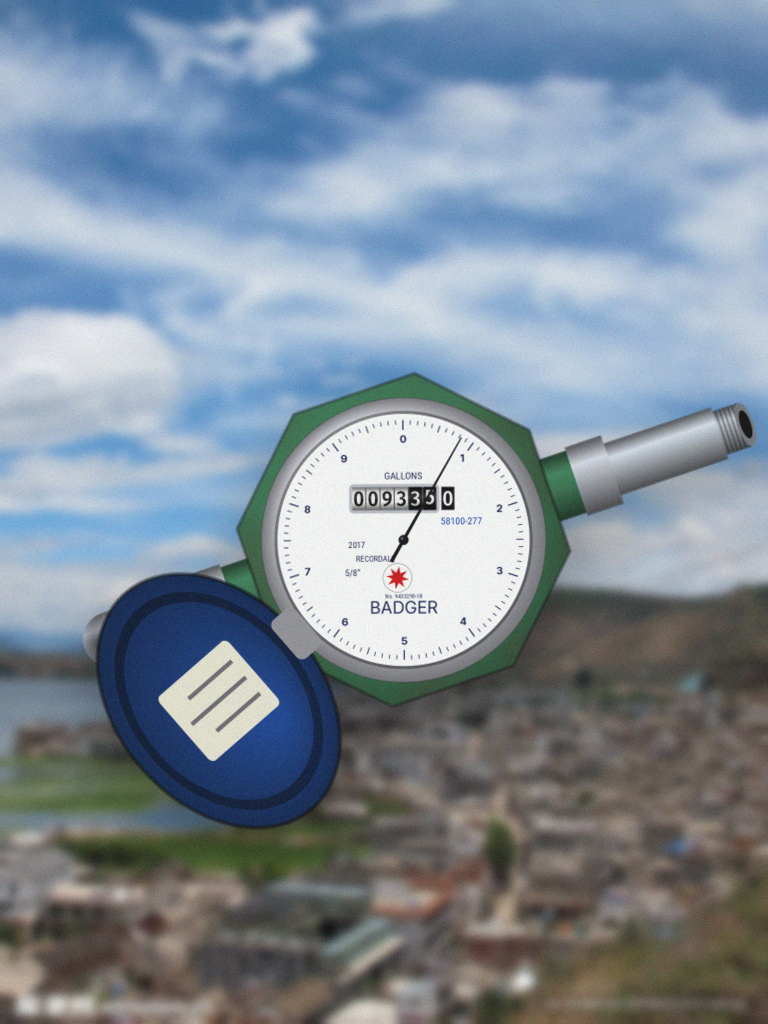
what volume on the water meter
93350.8 gal
